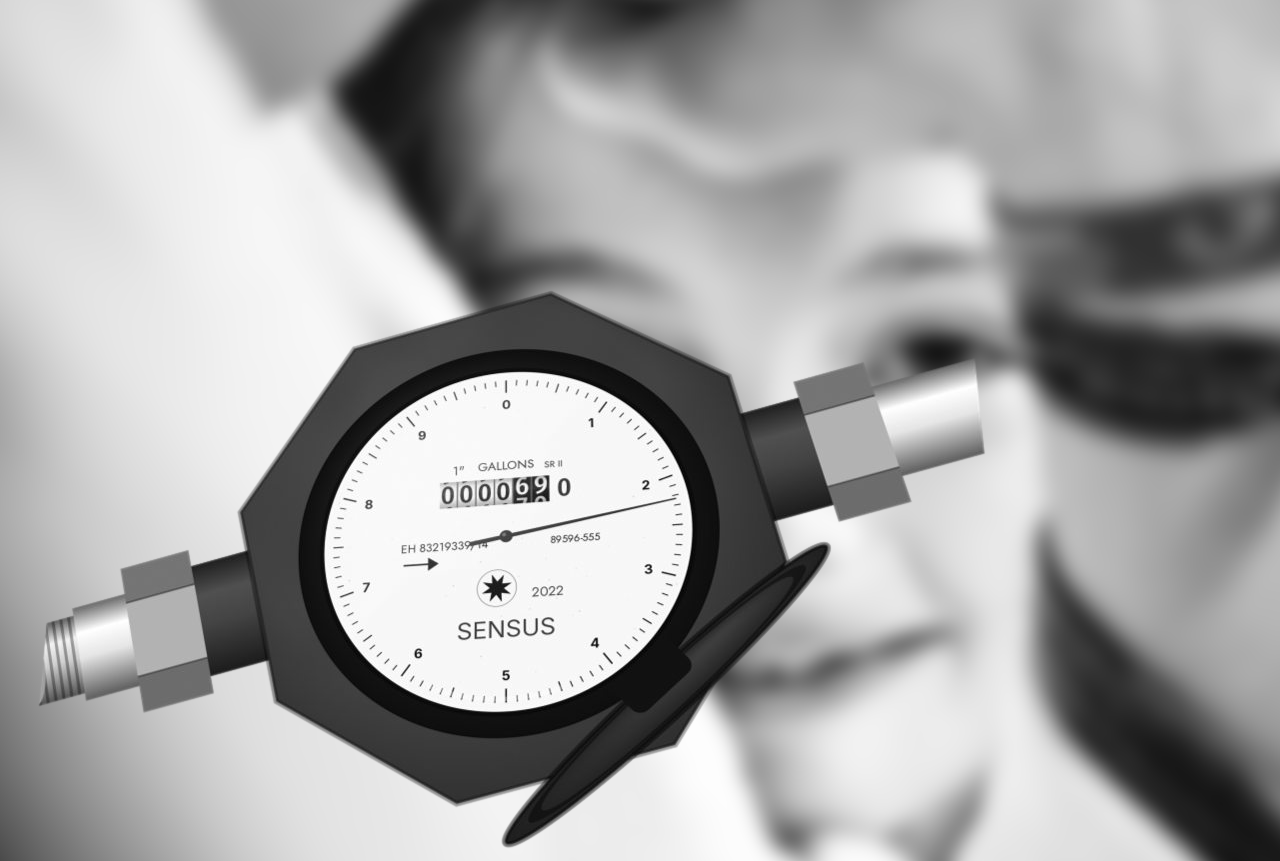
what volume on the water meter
692.2 gal
